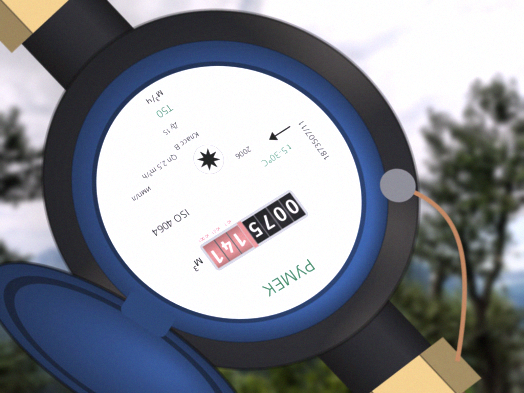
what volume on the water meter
75.141 m³
